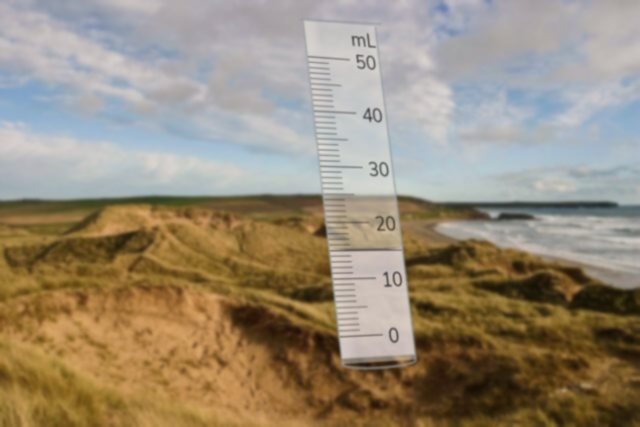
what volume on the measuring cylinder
15 mL
